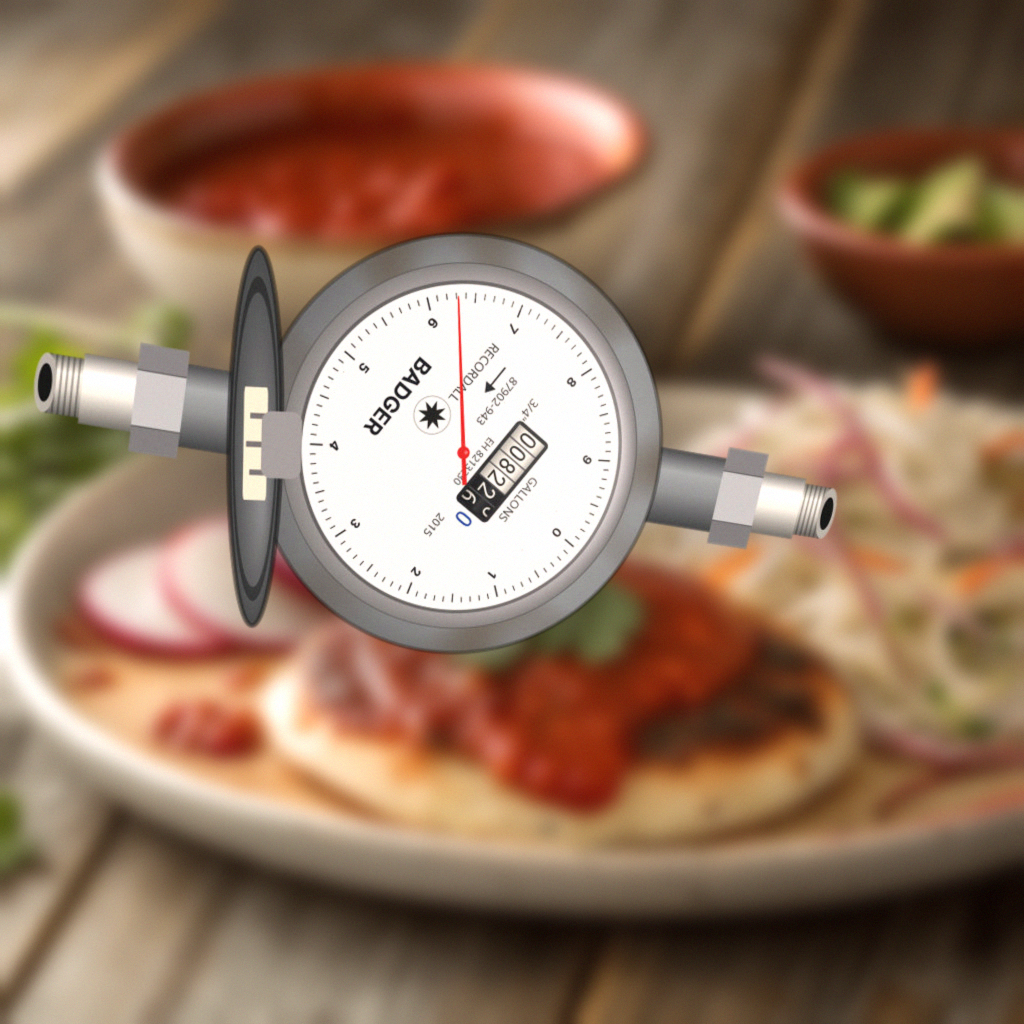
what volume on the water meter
82256.3 gal
